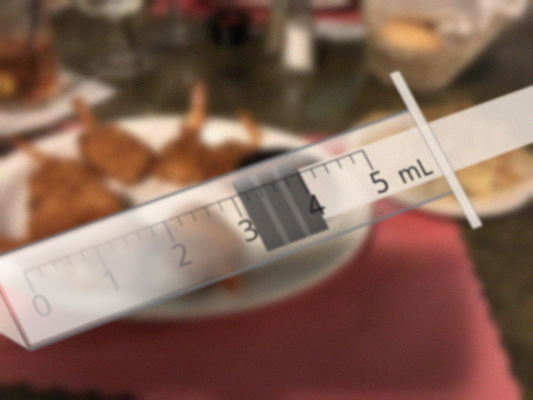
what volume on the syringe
3.1 mL
